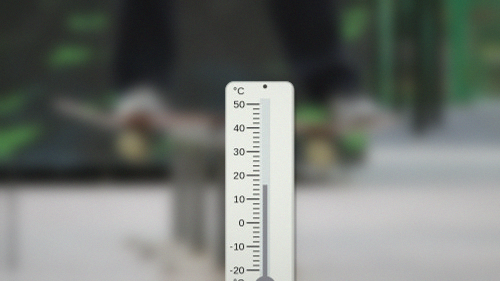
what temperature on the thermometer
16 °C
